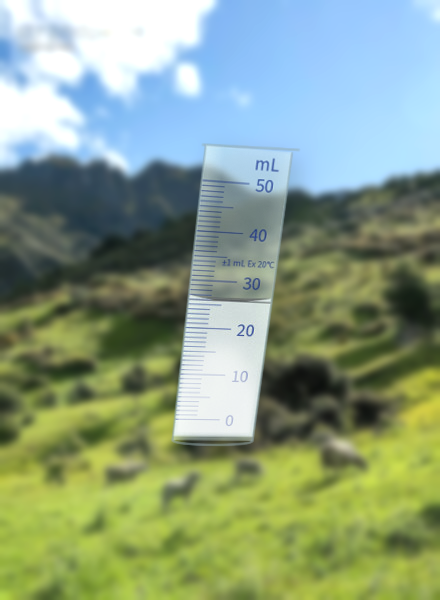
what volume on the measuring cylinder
26 mL
